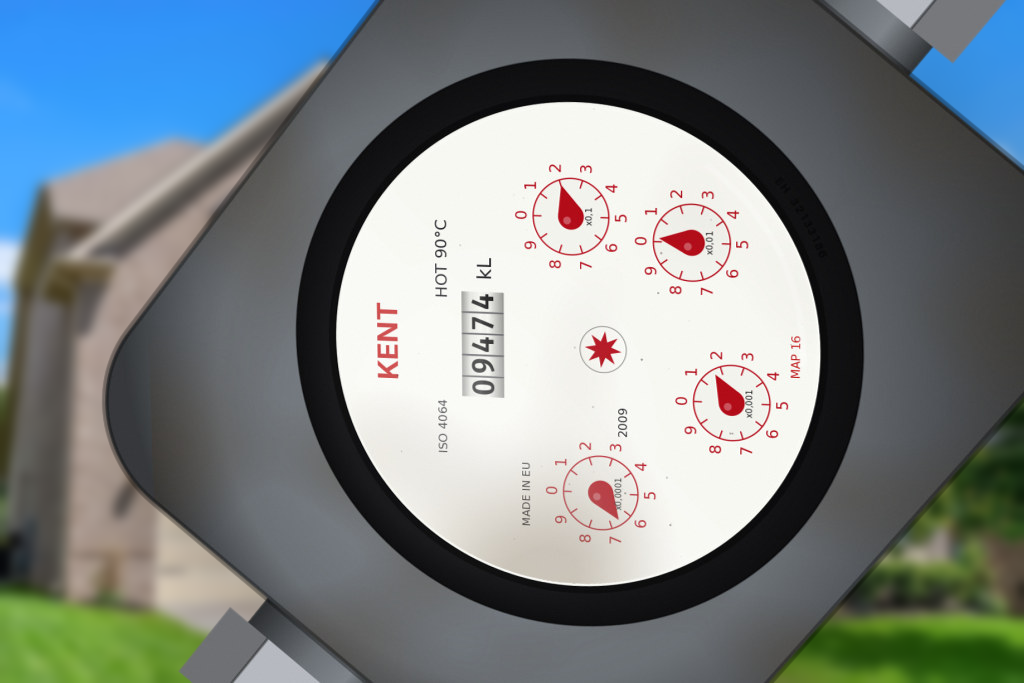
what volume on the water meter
9474.2016 kL
